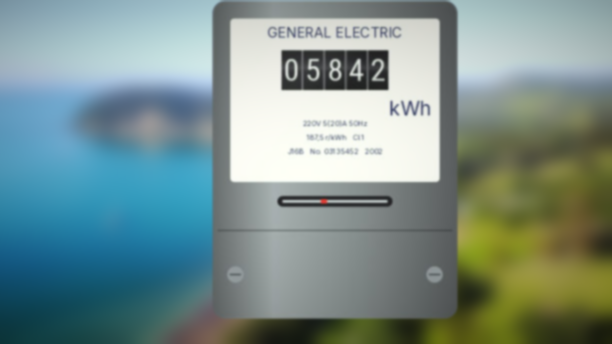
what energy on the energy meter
5842 kWh
